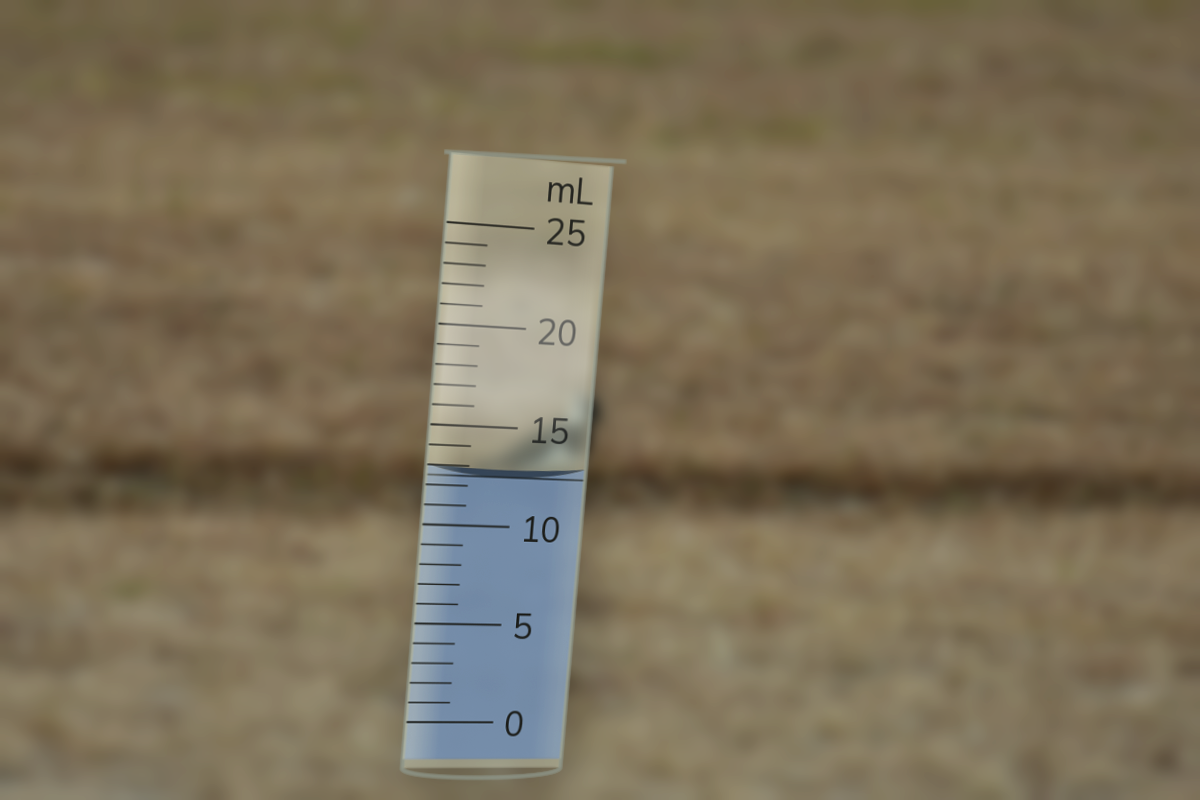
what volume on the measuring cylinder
12.5 mL
